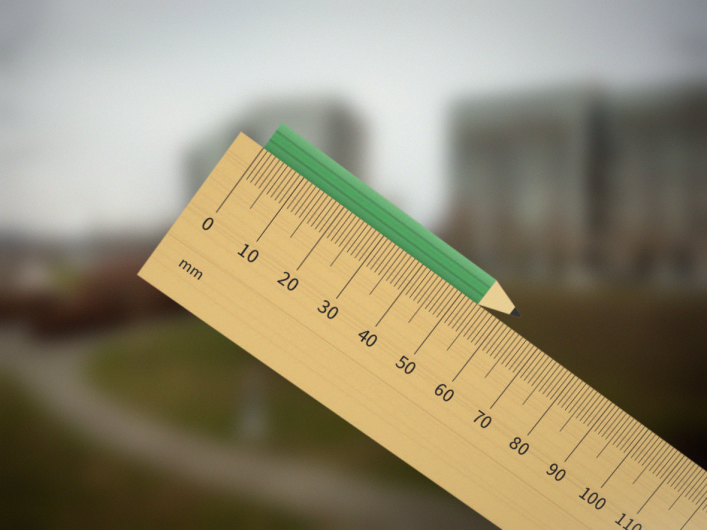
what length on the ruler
63 mm
